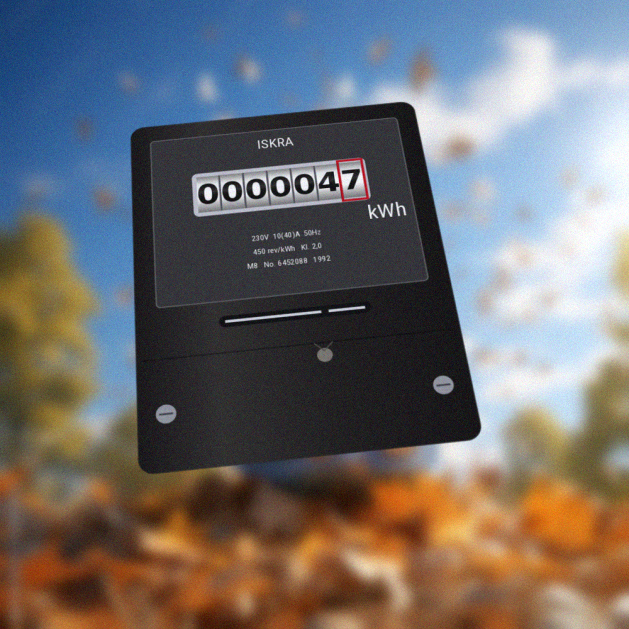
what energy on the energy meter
4.7 kWh
